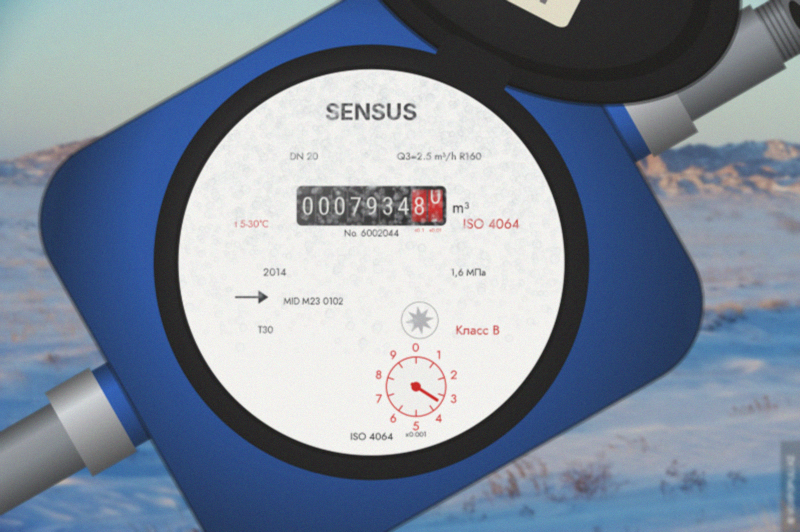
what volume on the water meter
7934.803 m³
